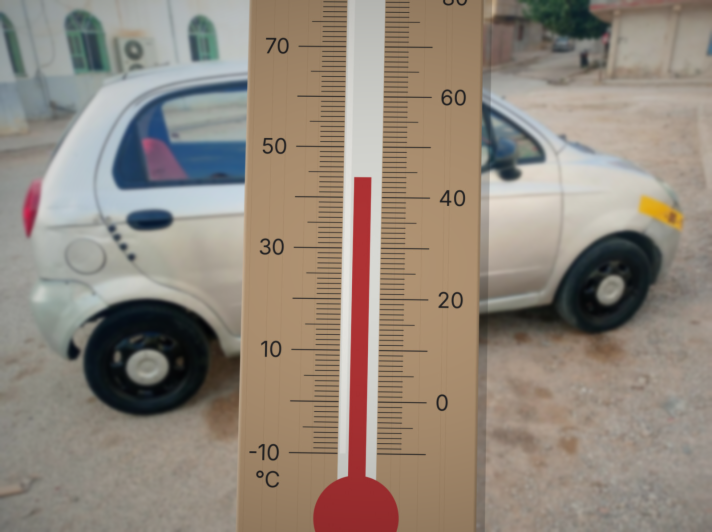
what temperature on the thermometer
44 °C
